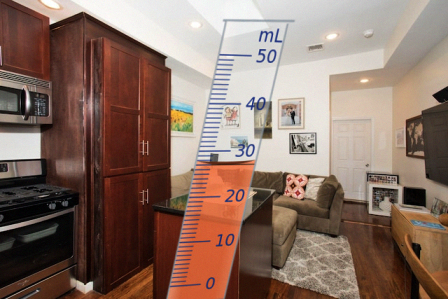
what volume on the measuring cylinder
27 mL
